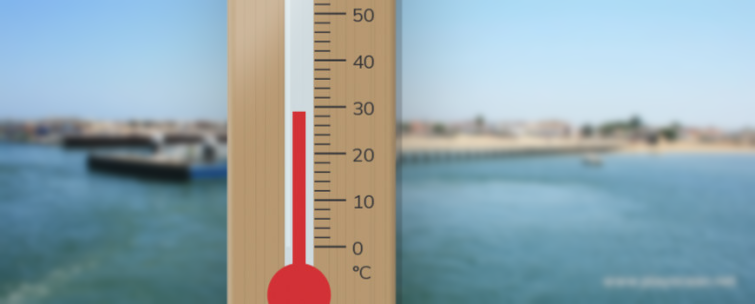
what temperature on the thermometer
29 °C
